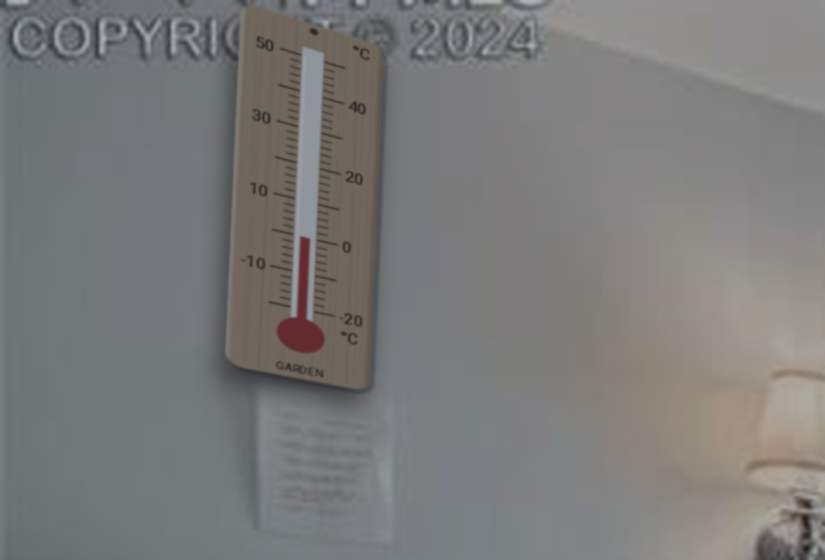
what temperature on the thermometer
0 °C
